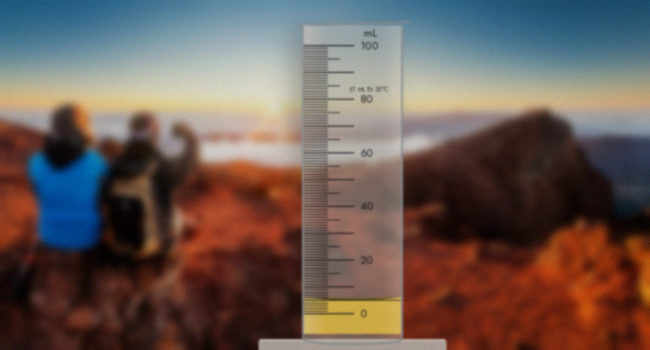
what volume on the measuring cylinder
5 mL
